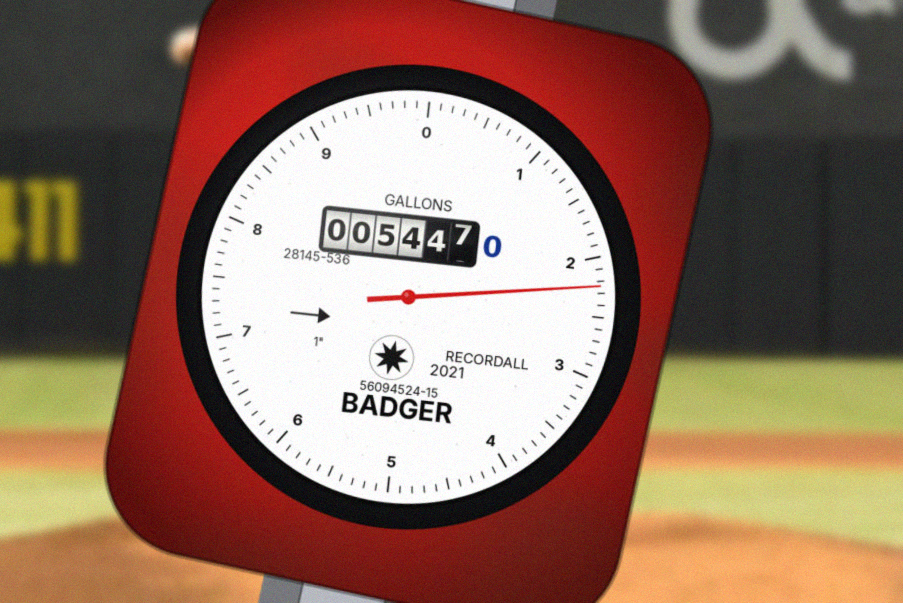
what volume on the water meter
54472.2 gal
